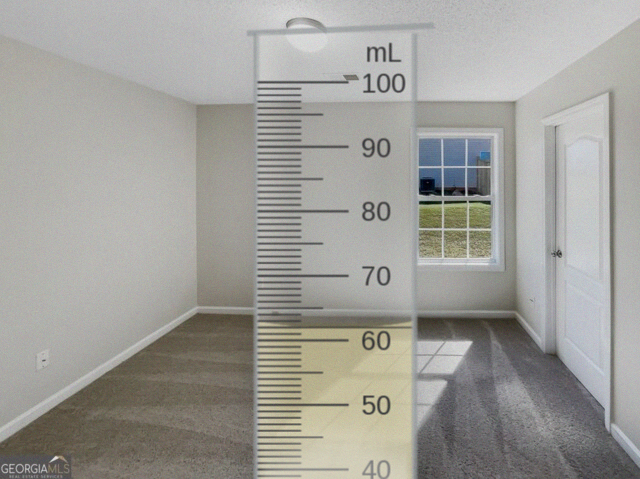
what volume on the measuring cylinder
62 mL
